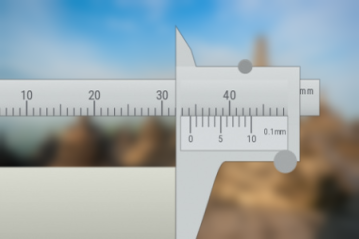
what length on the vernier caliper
34.2 mm
